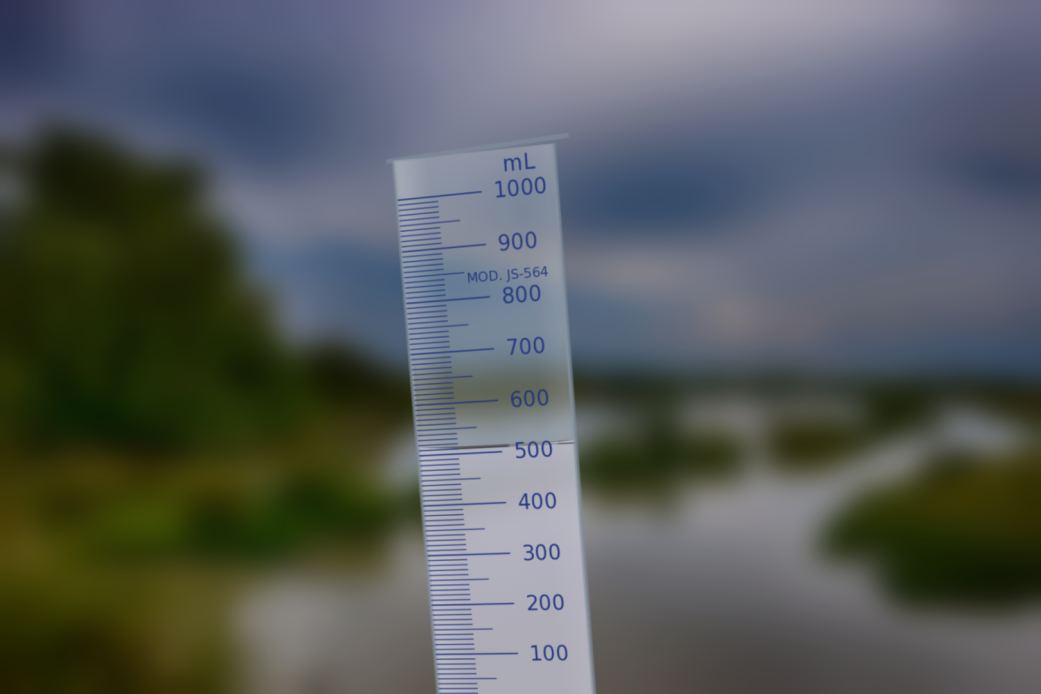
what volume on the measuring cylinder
510 mL
